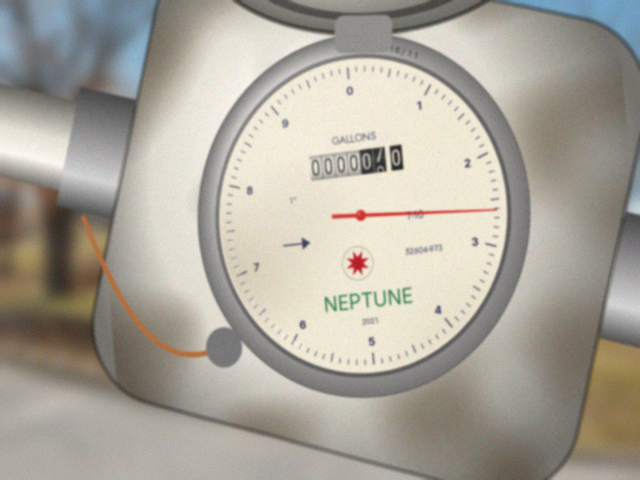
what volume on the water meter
72.6 gal
